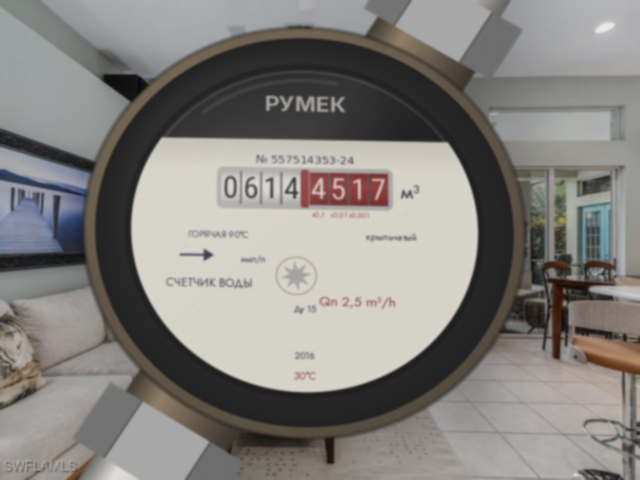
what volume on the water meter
614.4517 m³
